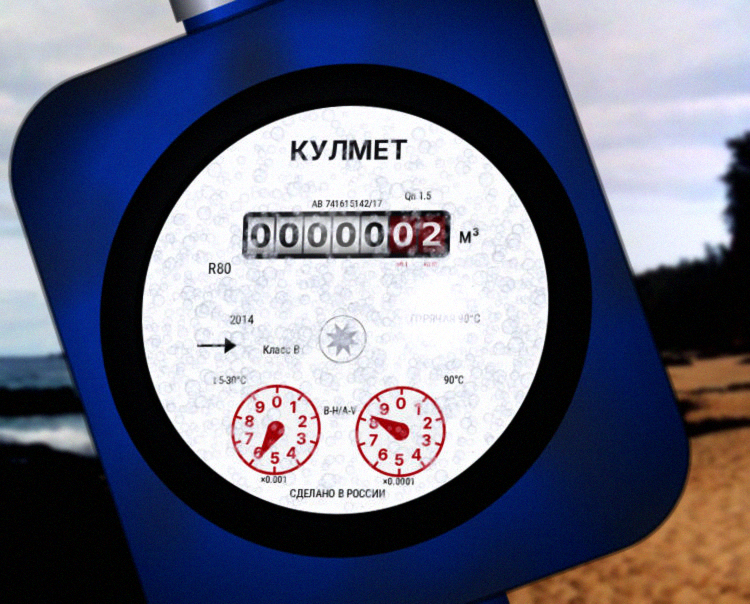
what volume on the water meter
0.0258 m³
